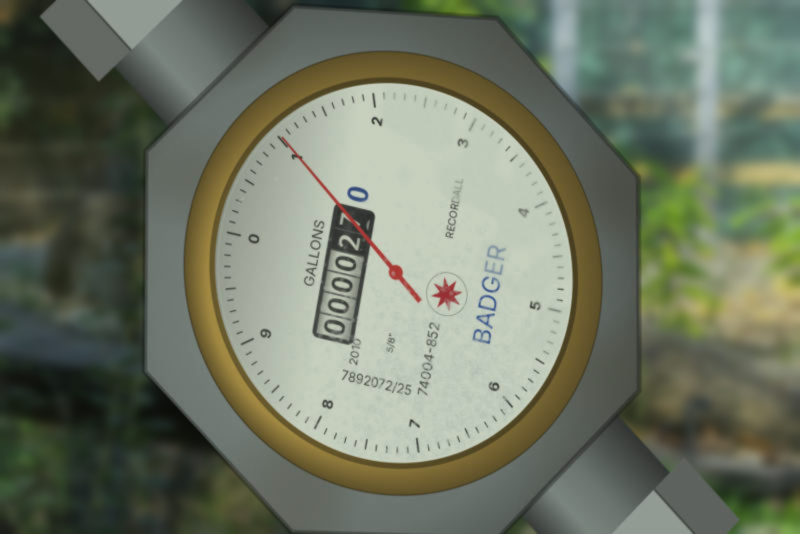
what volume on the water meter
271.0 gal
